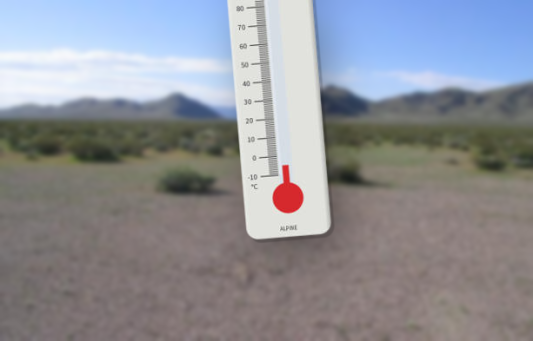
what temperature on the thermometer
-5 °C
